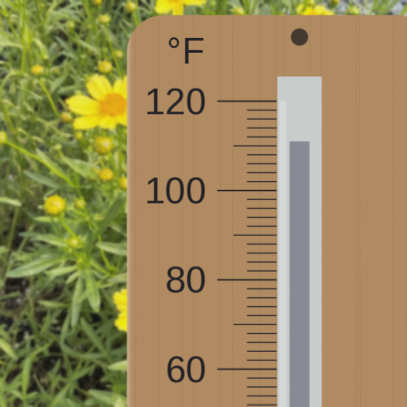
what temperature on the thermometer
111 °F
